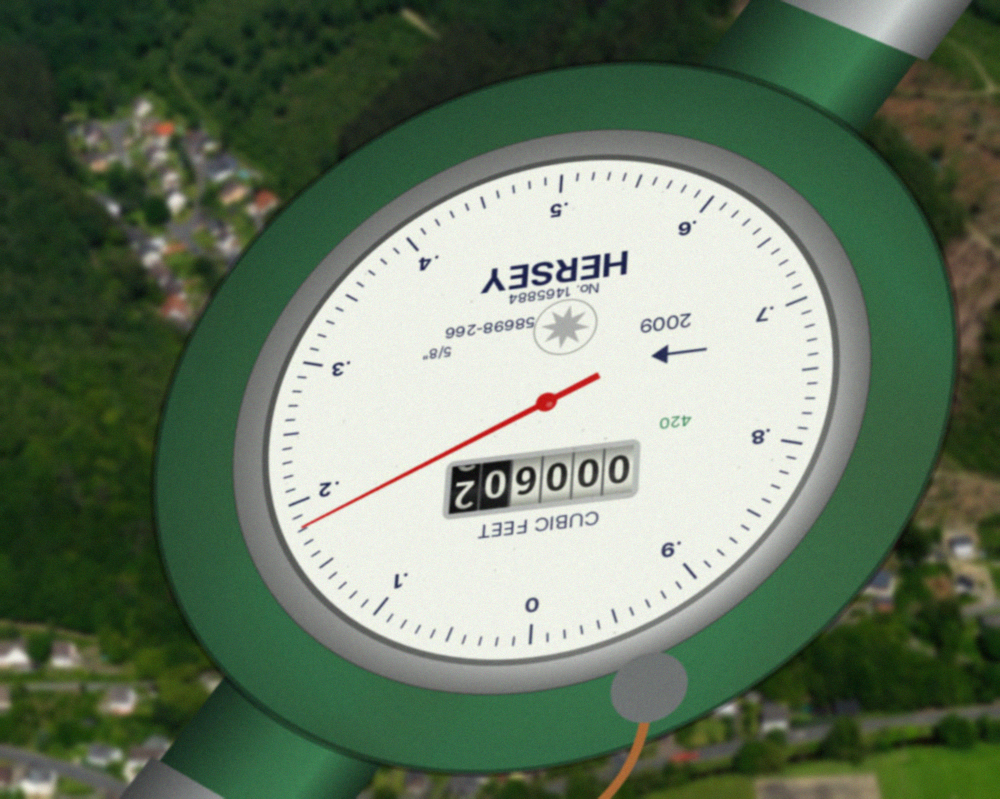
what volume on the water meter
602.18 ft³
